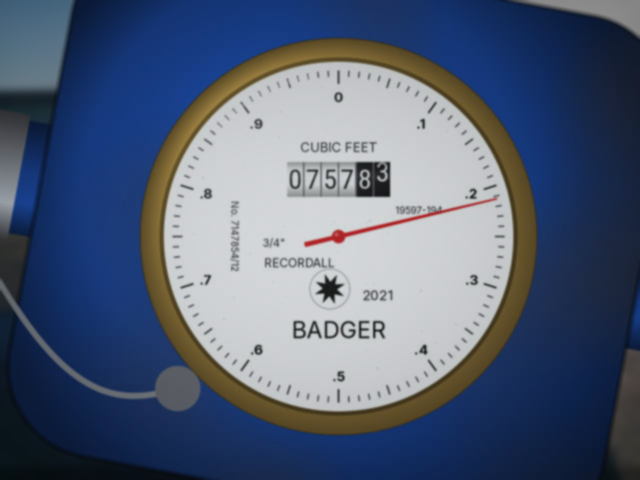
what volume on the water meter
75783.21 ft³
